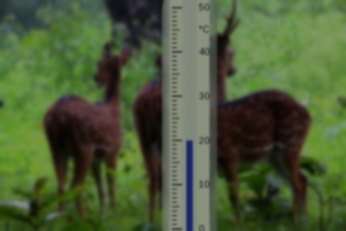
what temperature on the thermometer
20 °C
